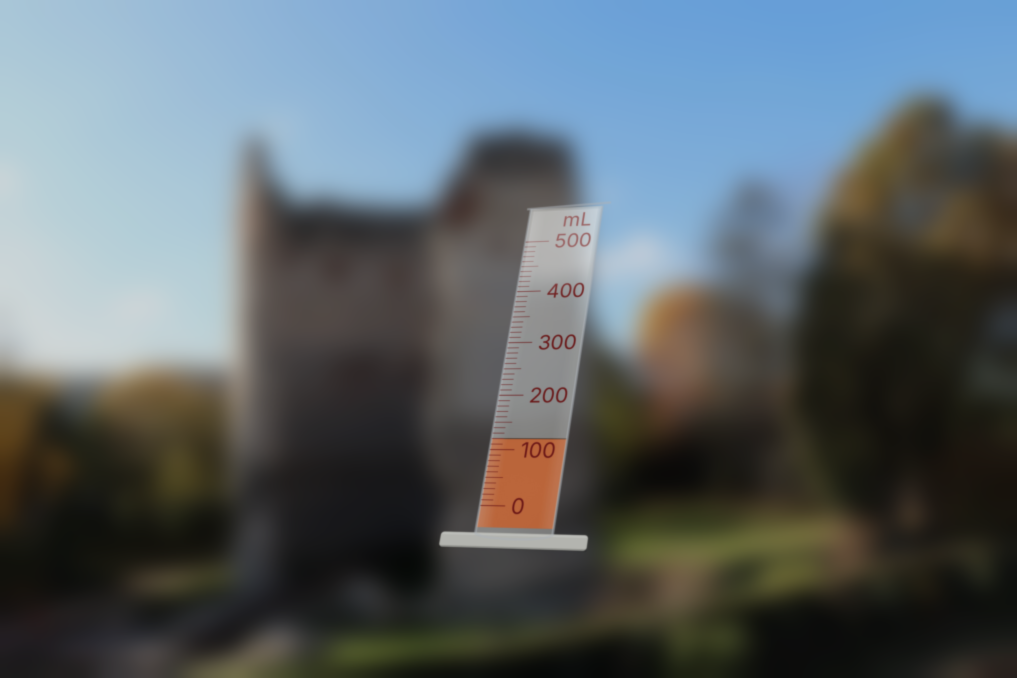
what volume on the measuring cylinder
120 mL
